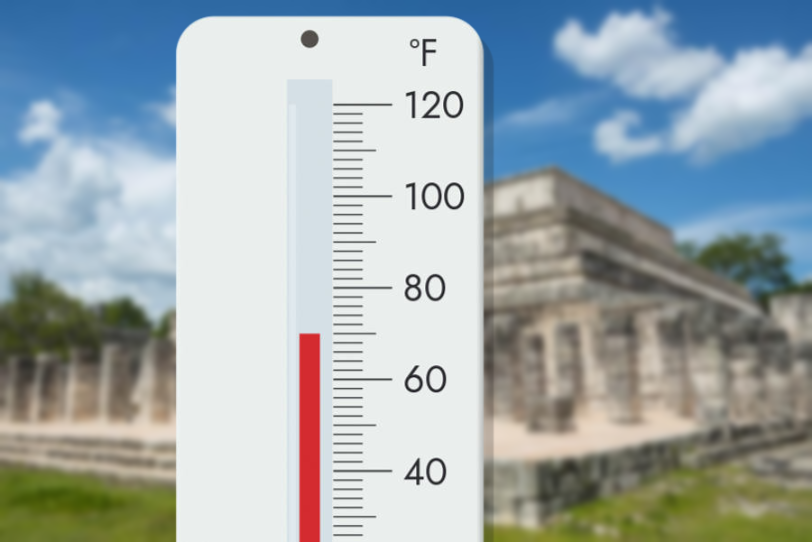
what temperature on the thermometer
70 °F
